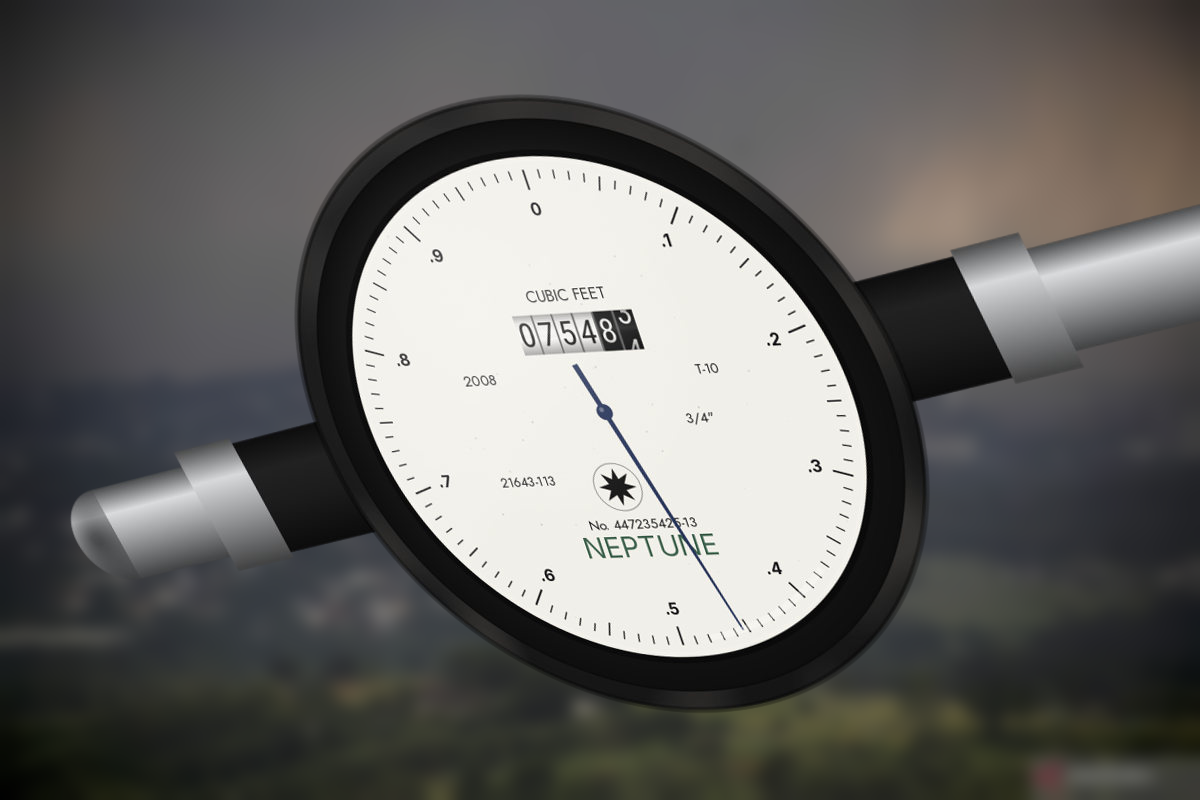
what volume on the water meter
75483.45 ft³
